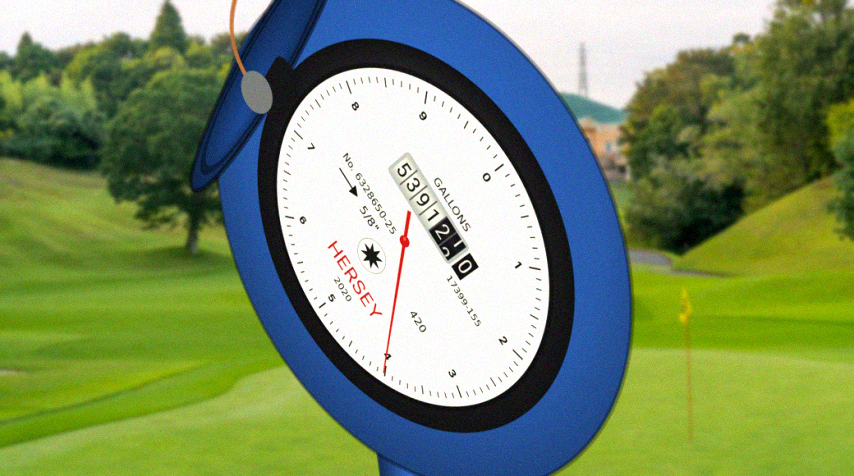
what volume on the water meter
5391214.0 gal
